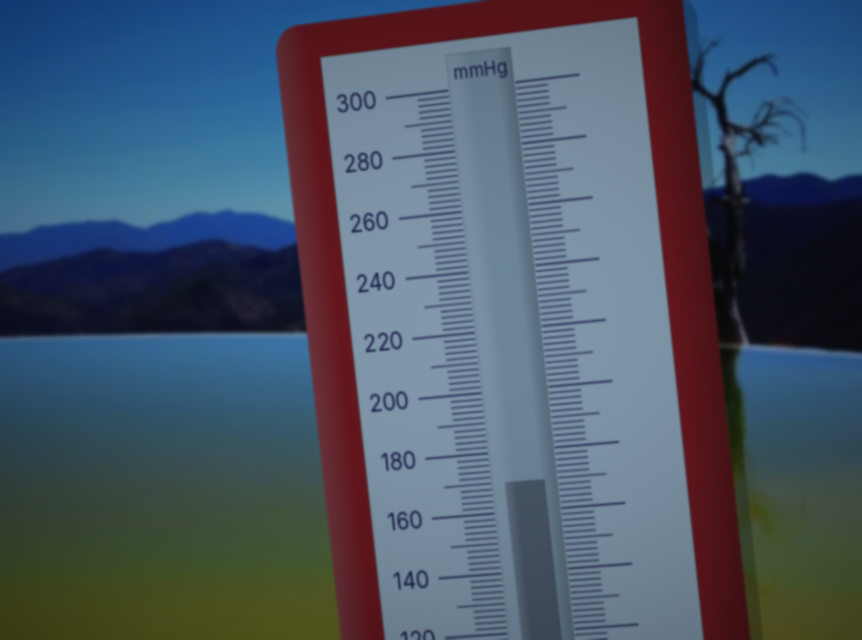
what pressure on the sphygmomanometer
170 mmHg
